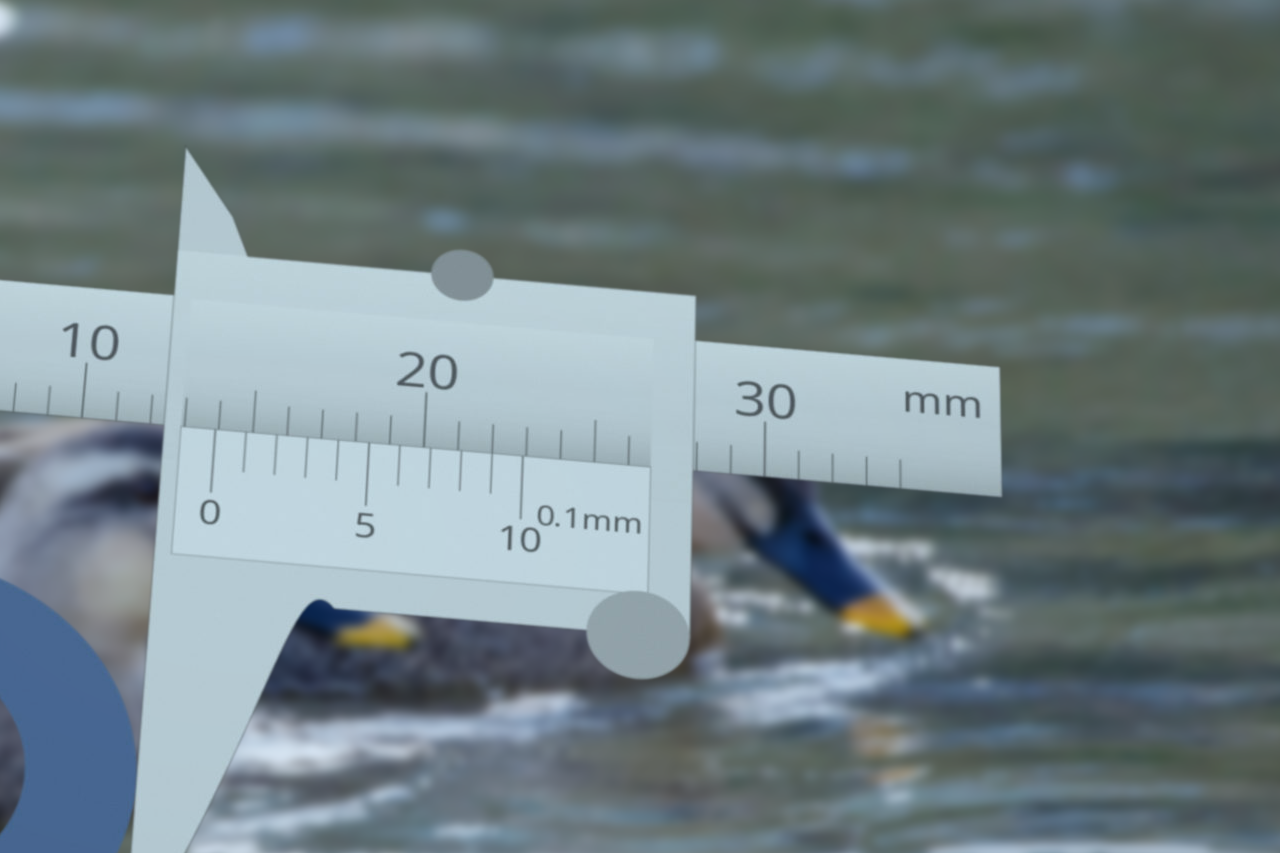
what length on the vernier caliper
13.9 mm
